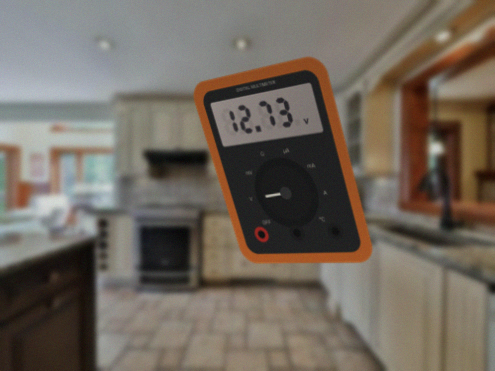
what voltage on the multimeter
12.73 V
